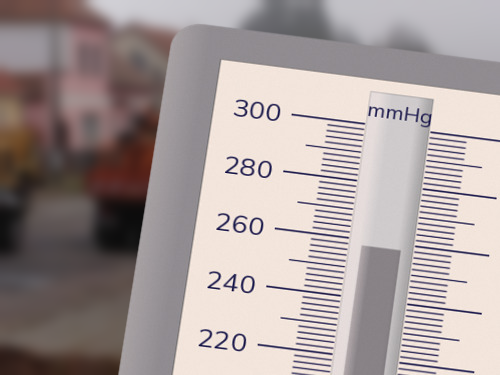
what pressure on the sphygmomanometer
258 mmHg
